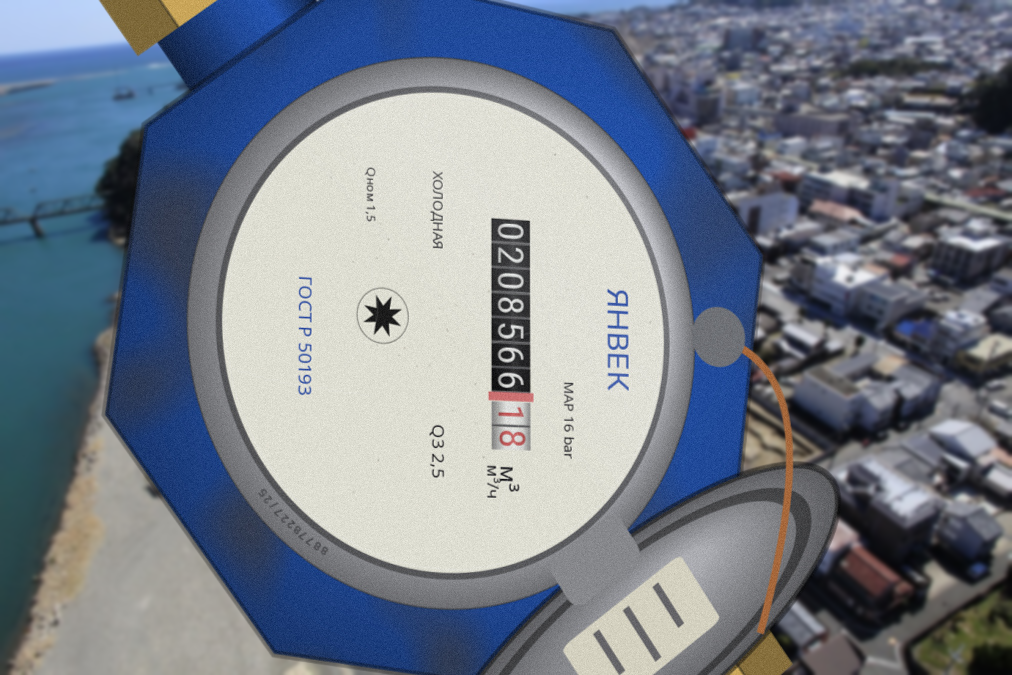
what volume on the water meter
208566.18 m³
